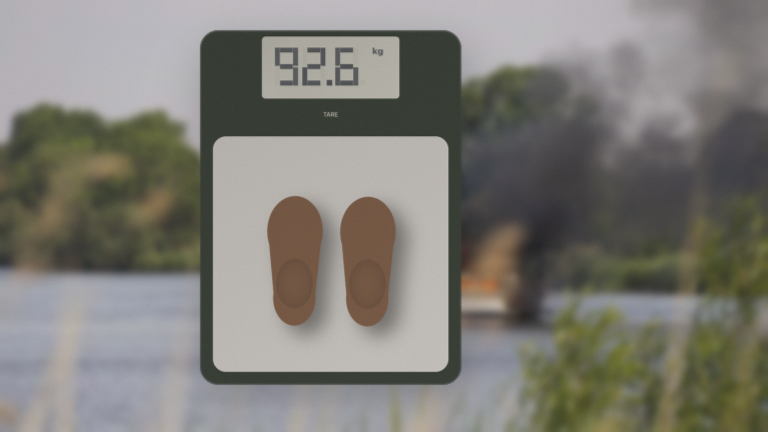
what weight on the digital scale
92.6 kg
